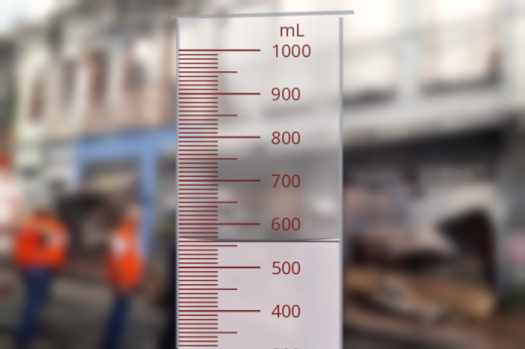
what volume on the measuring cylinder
560 mL
